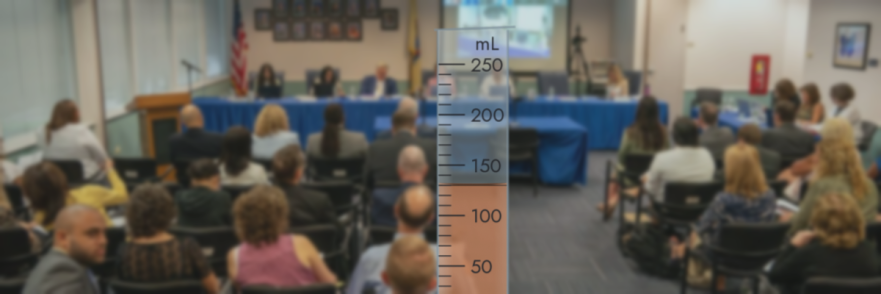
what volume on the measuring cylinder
130 mL
